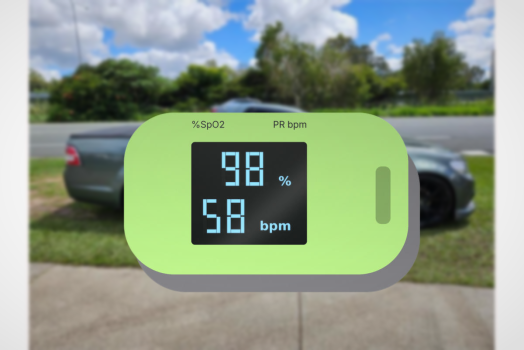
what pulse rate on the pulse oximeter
58 bpm
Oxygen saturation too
98 %
